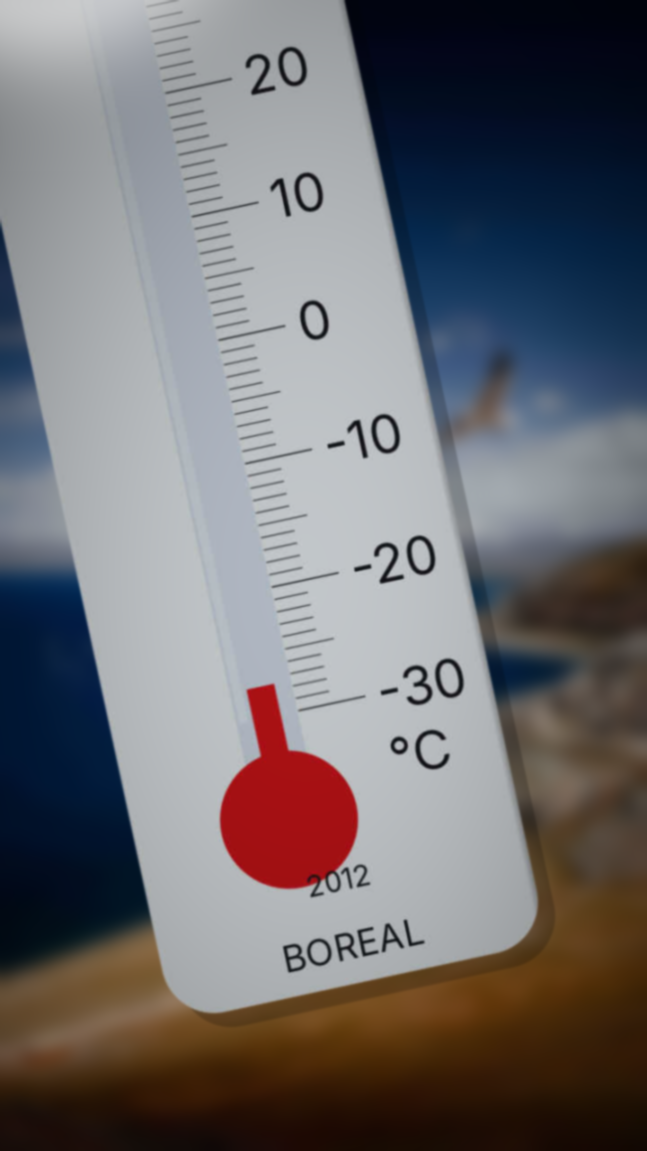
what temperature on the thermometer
-27.5 °C
